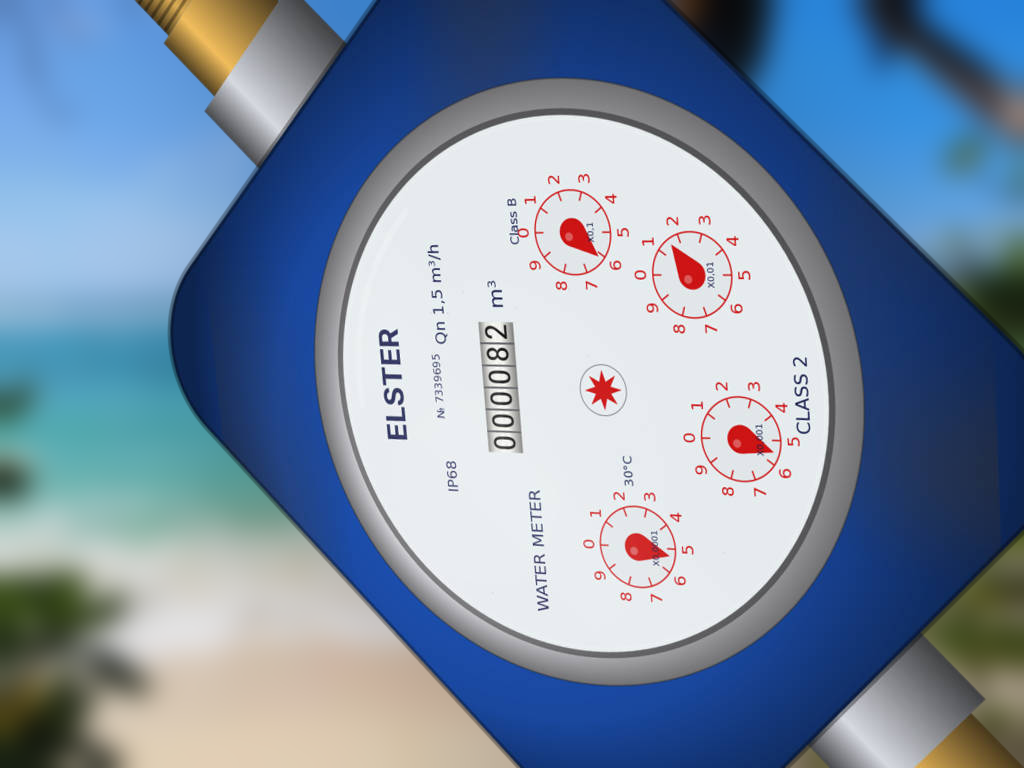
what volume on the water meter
82.6155 m³
